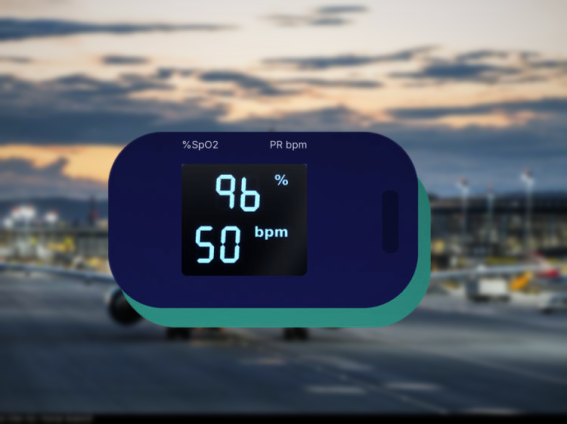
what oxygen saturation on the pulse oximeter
96 %
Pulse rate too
50 bpm
